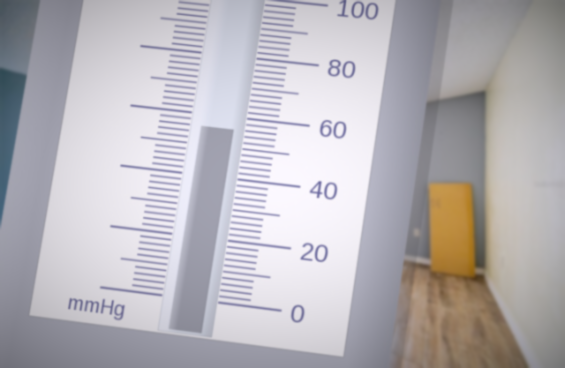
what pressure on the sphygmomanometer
56 mmHg
